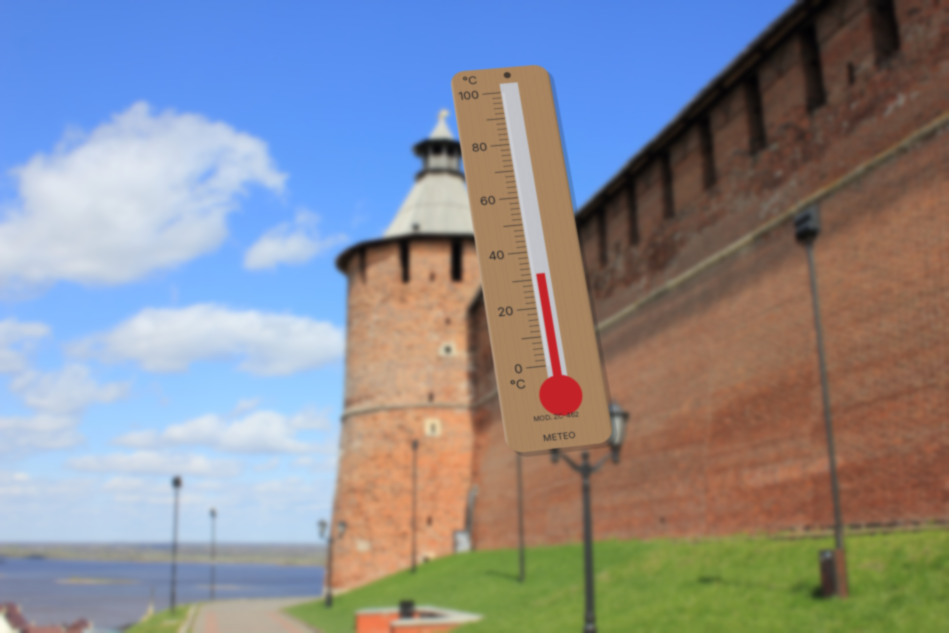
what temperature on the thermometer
32 °C
